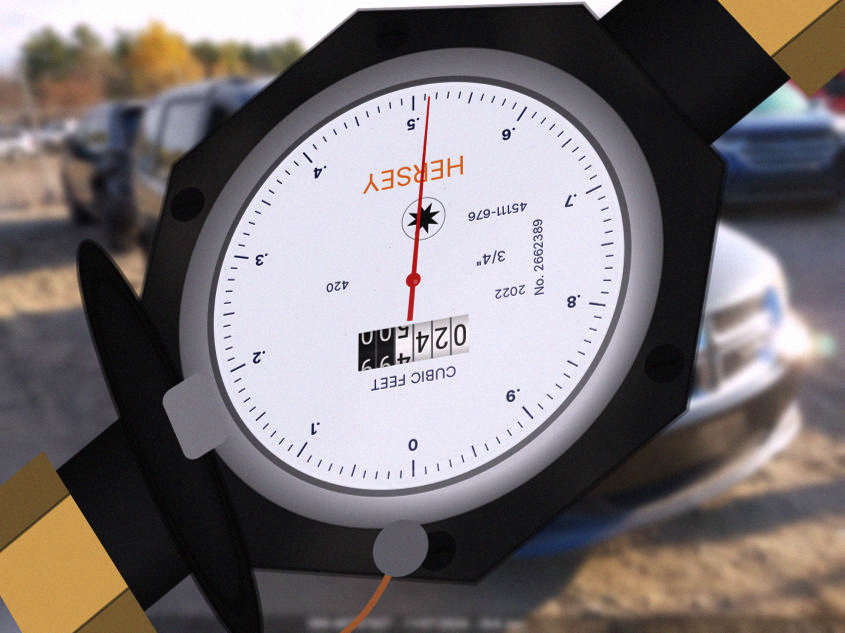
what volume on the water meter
24499.51 ft³
